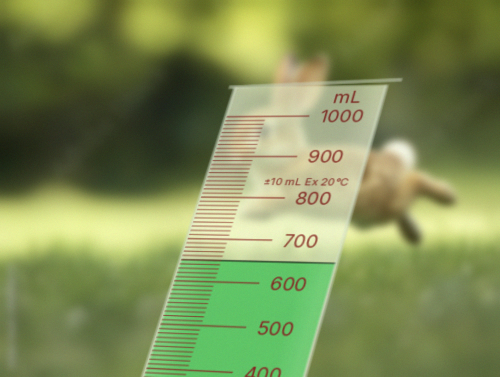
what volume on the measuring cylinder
650 mL
